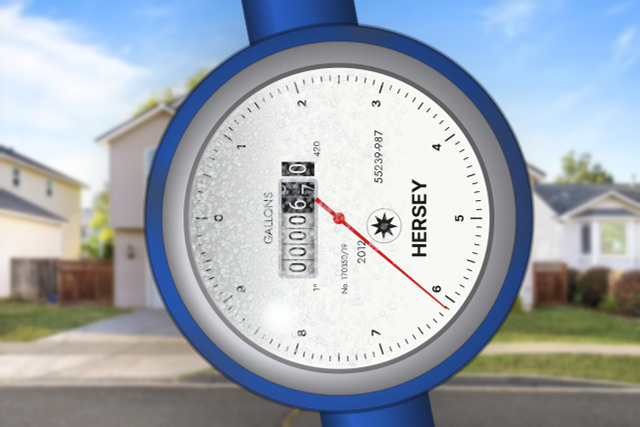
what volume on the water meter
666.1 gal
